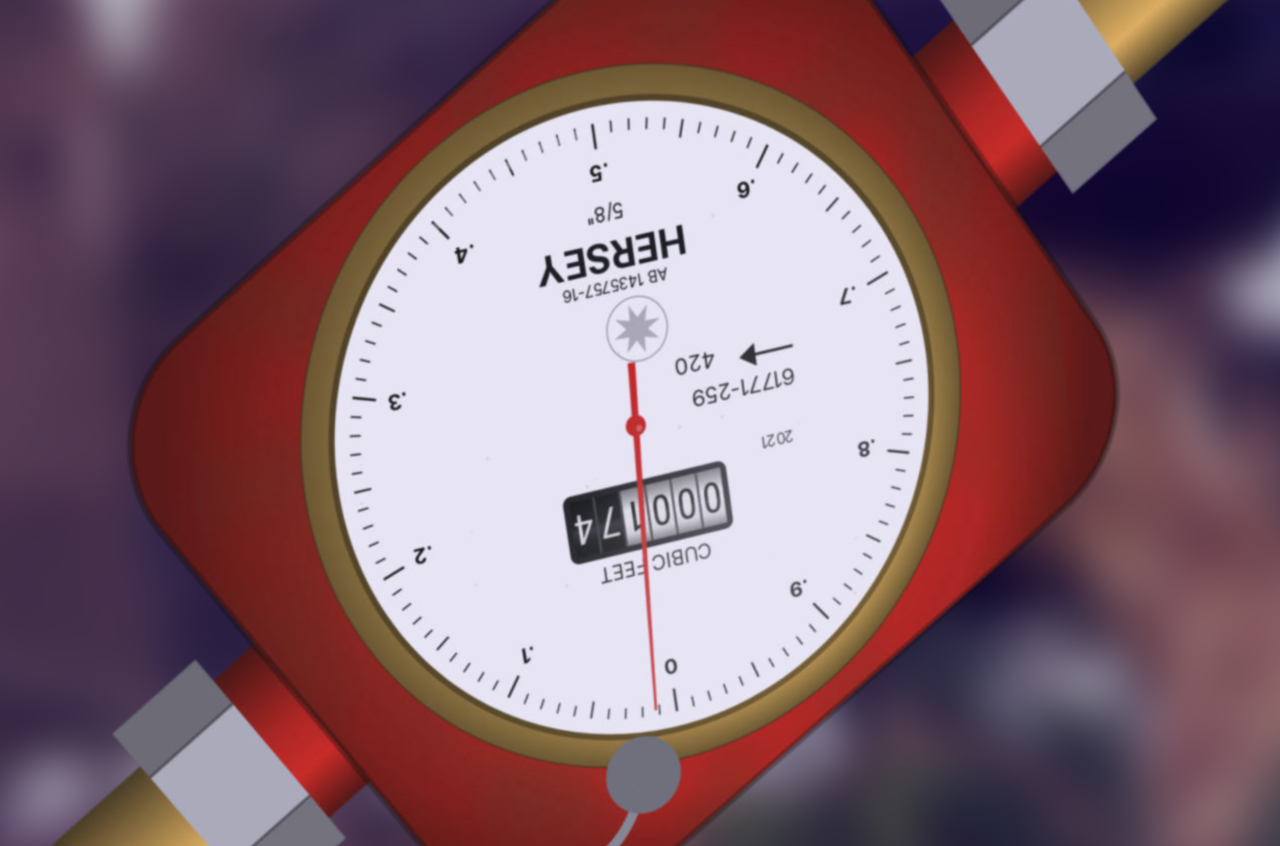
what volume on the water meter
174.01 ft³
